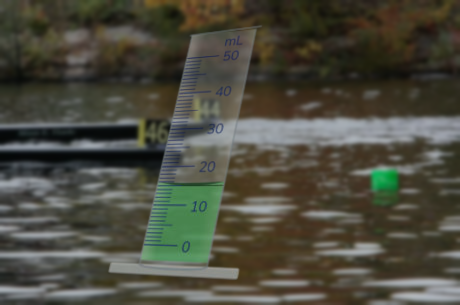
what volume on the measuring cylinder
15 mL
